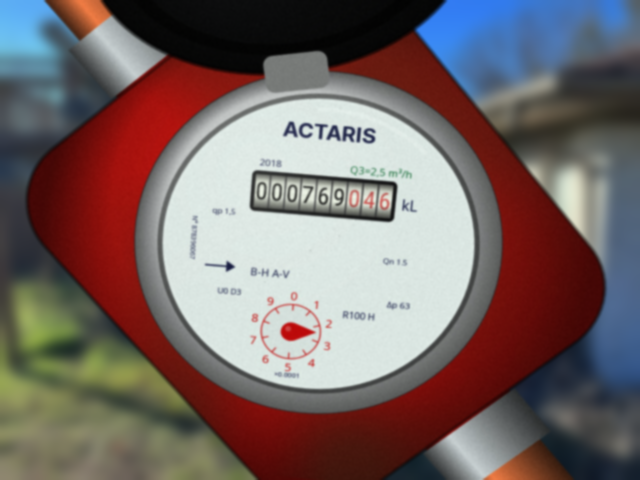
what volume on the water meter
769.0462 kL
